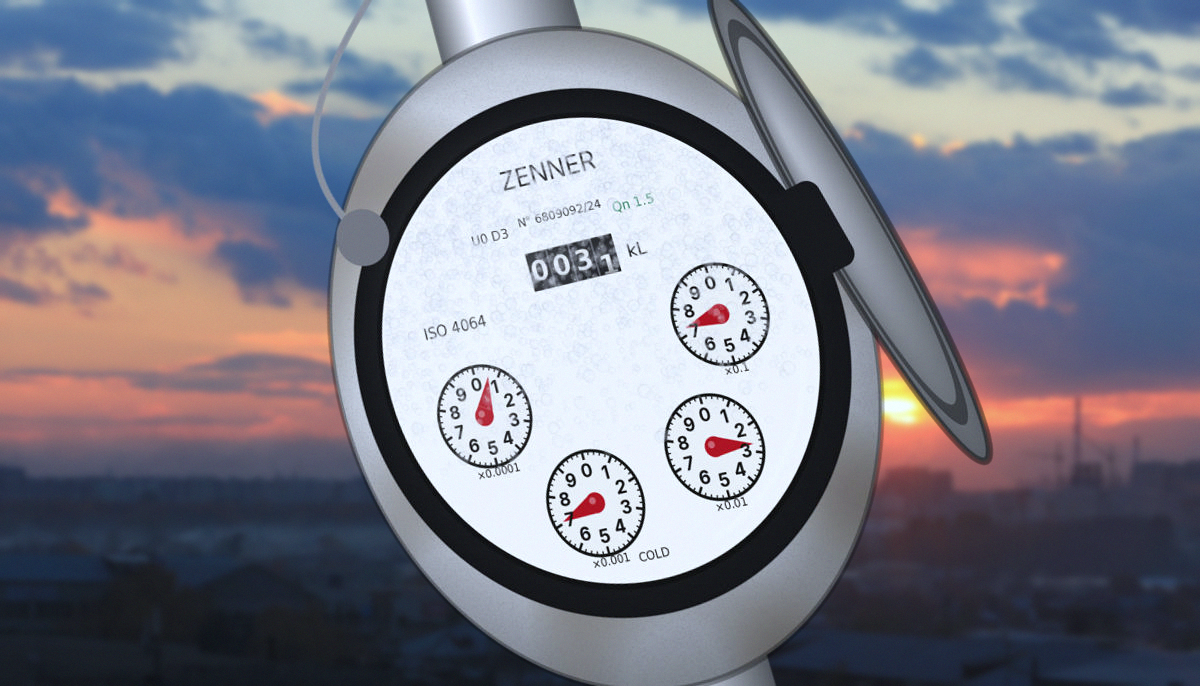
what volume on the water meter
30.7270 kL
